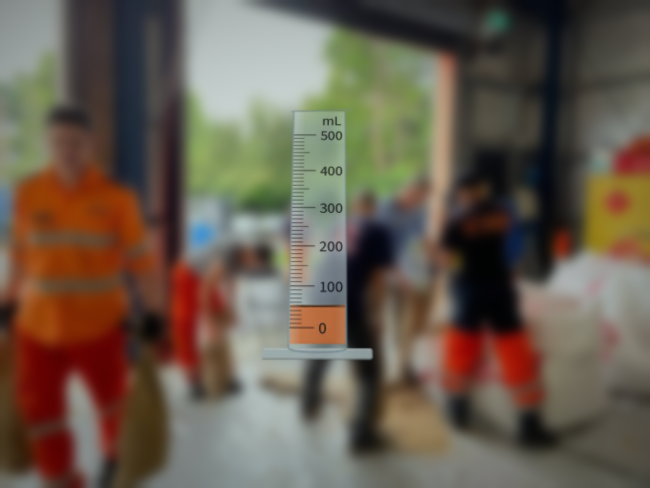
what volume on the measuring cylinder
50 mL
